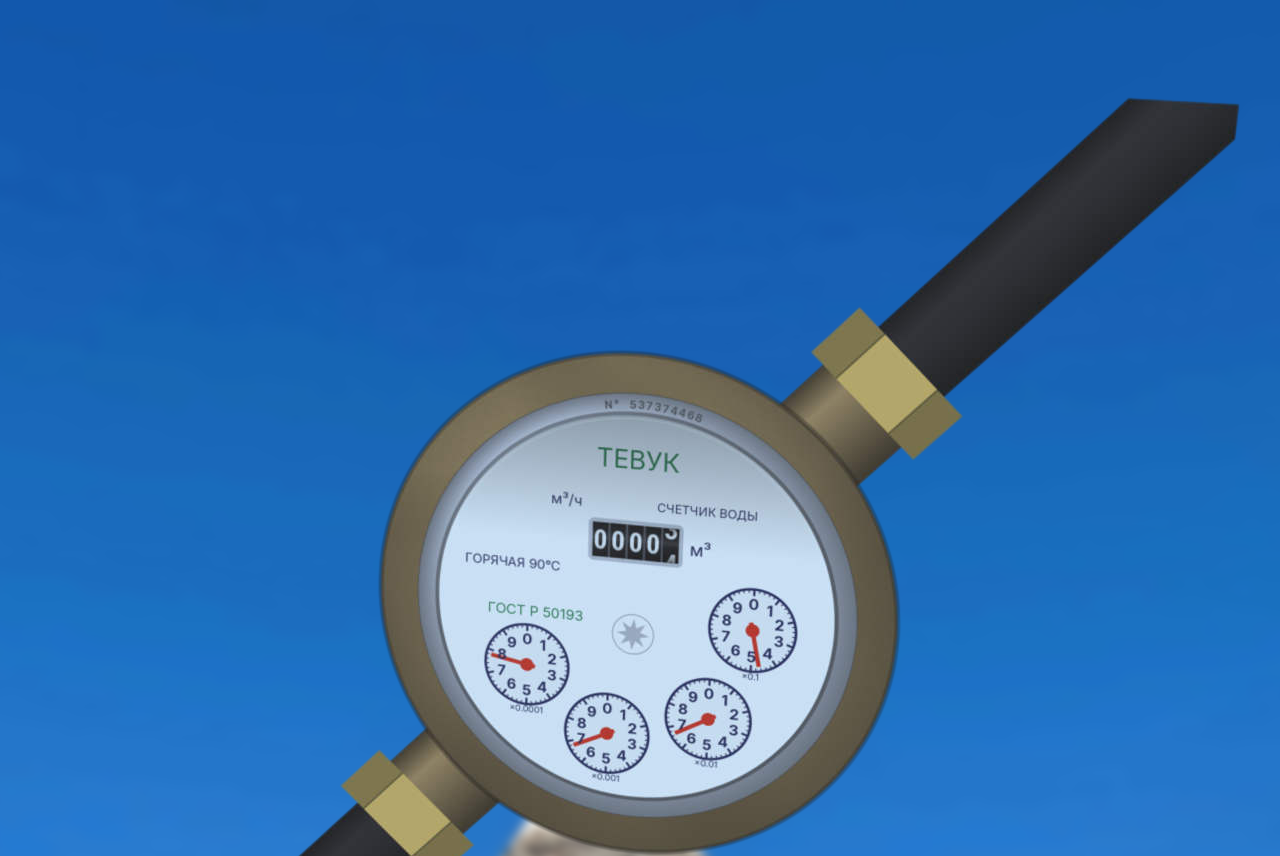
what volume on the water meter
3.4667 m³
